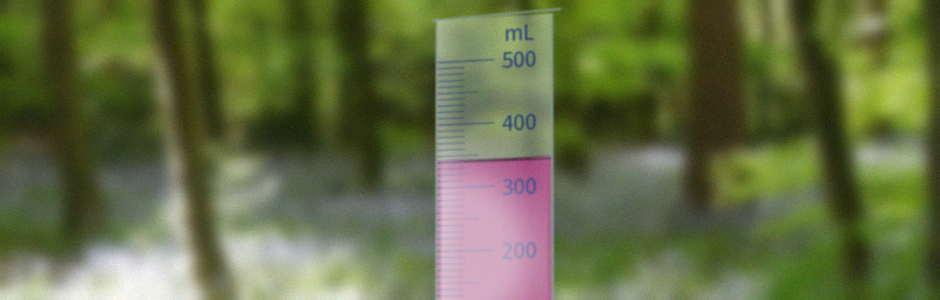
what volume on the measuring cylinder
340 mL
